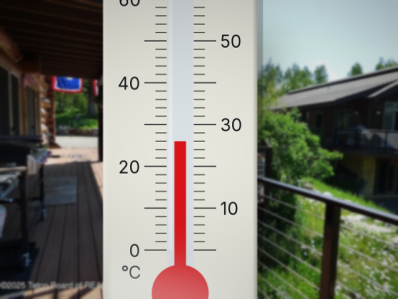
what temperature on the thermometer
26 °C
